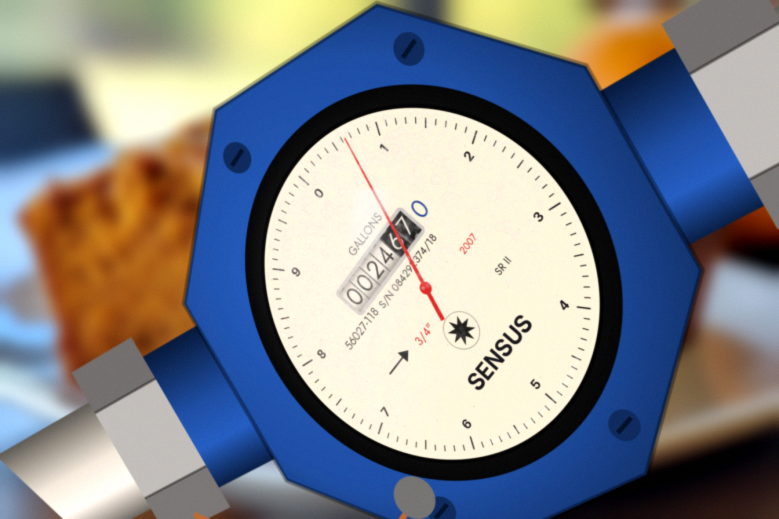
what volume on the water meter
24670.6 gal
